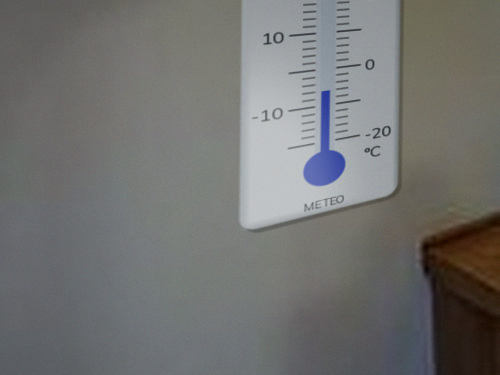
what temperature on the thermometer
-6 °C
